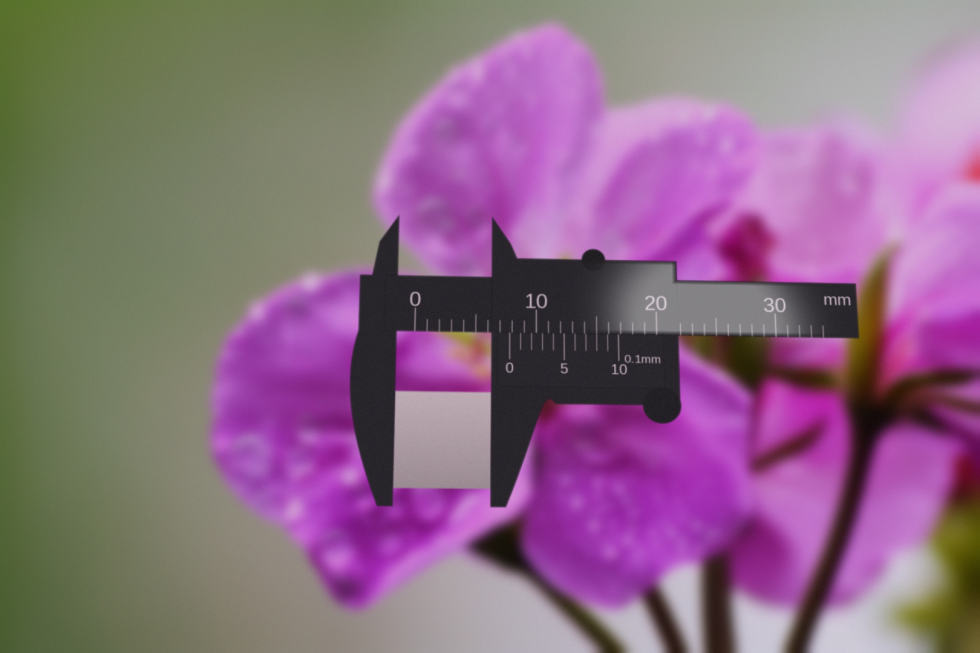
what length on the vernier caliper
7.8 mm
